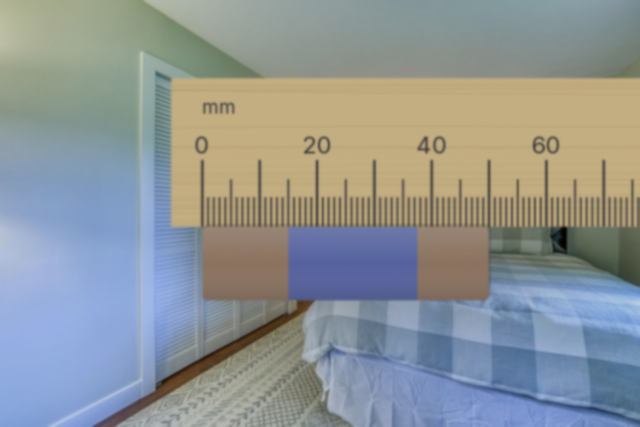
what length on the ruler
50 mm
